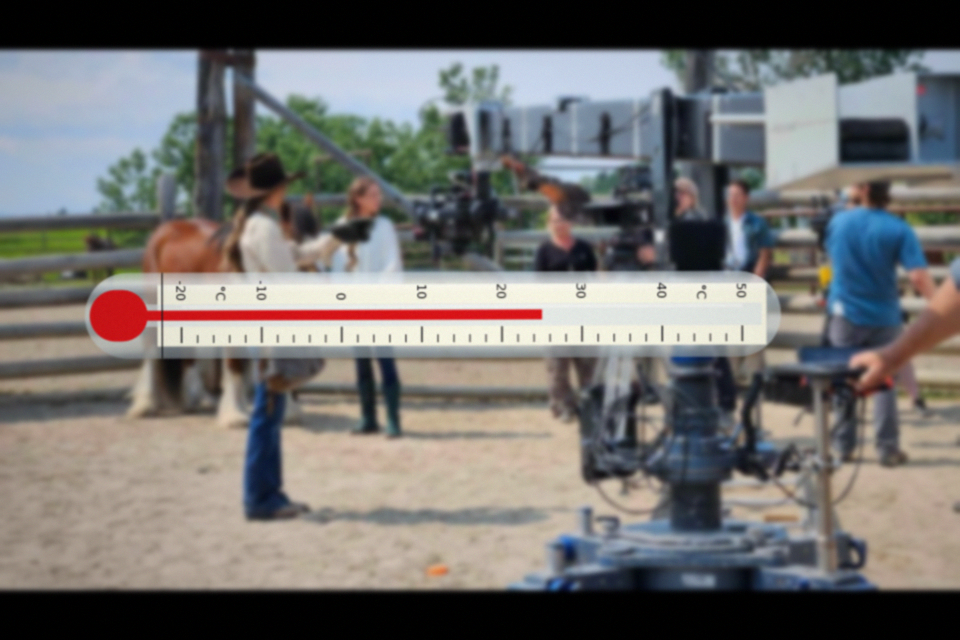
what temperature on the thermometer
25 °C
